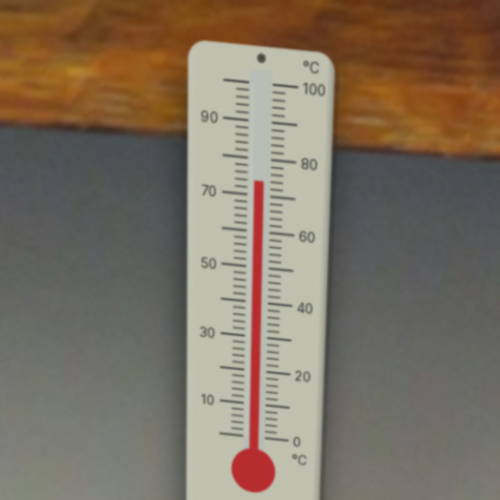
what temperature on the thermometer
74 °C
